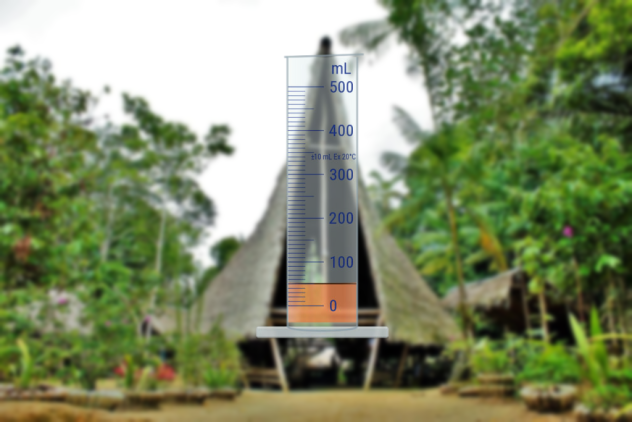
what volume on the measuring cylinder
50 mL
